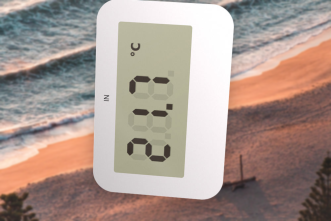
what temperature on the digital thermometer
21.7 °C
